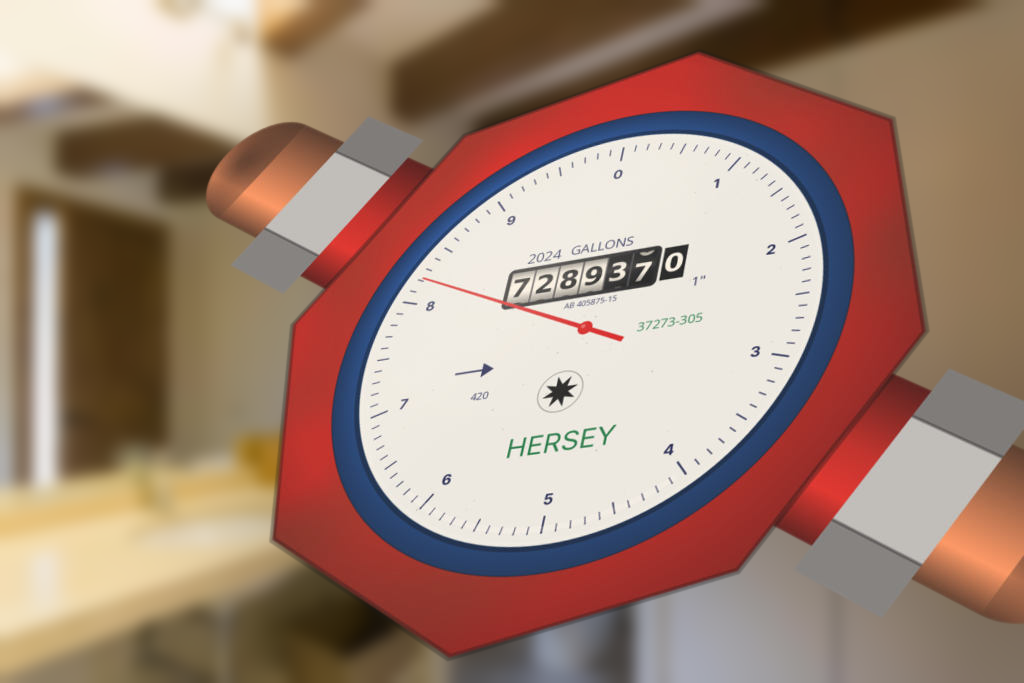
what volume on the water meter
7289368.2 gal
